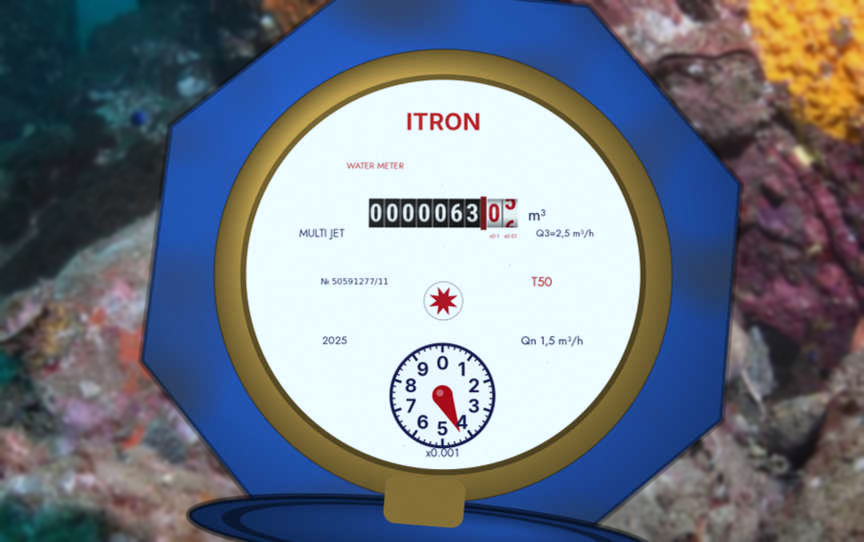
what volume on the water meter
63.054 m³
